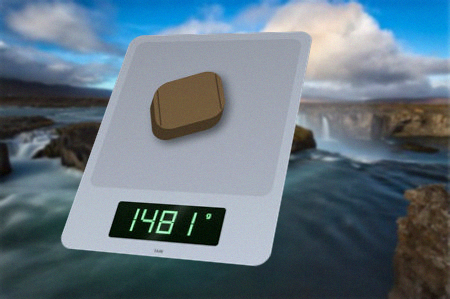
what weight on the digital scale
1481 g
